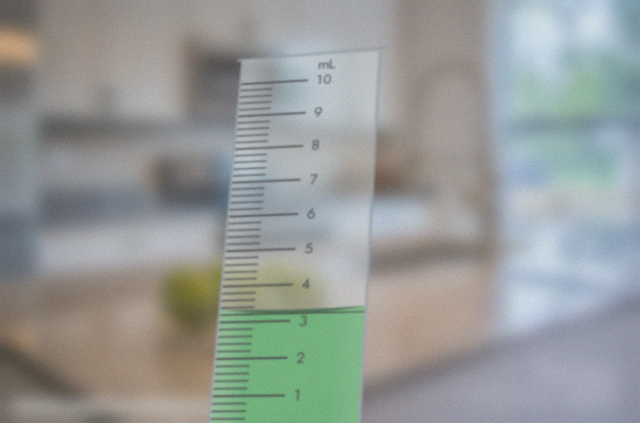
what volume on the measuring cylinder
3.2 mL
